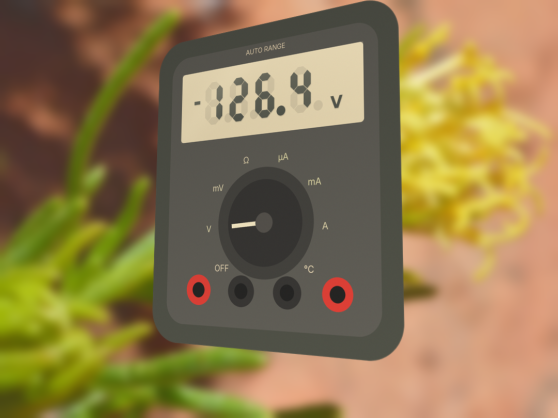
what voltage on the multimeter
-126.4 V
